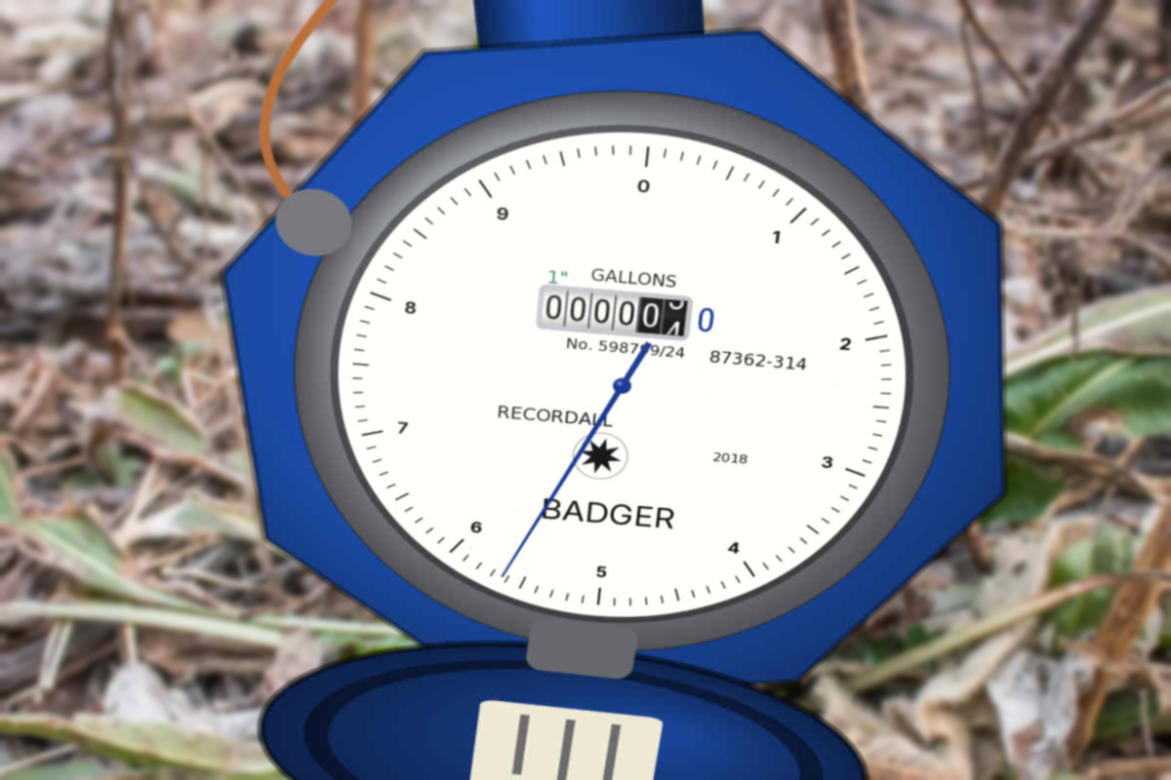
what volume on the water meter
35.6 gal
